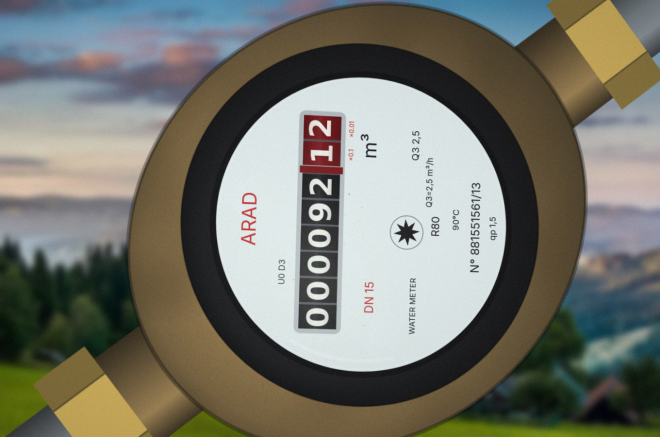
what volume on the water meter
92.12 m³
